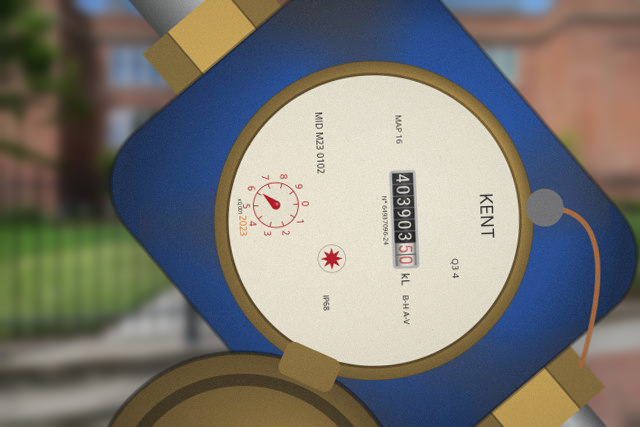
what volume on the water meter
403903.506 kL
